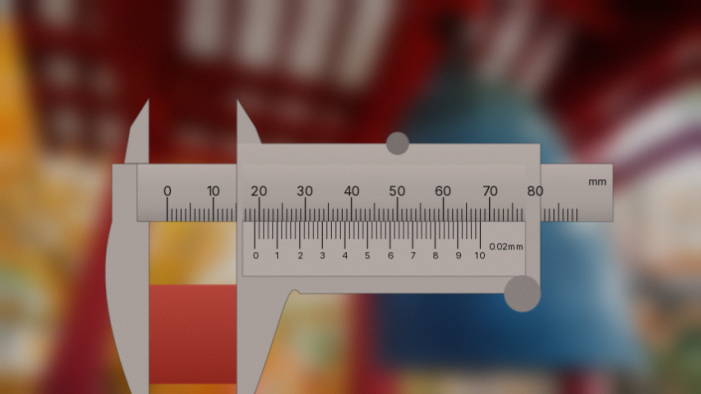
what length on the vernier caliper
19.0 mm
